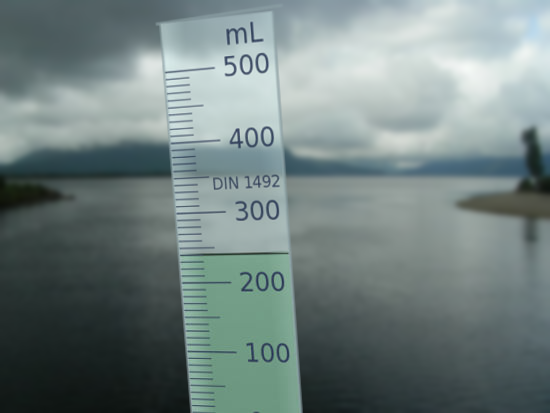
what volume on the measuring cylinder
240 mL
